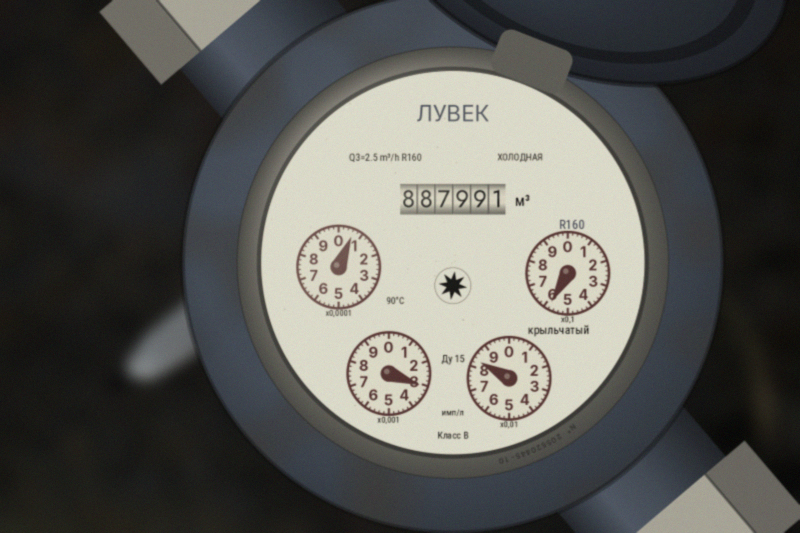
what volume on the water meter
887991.5830 m³
